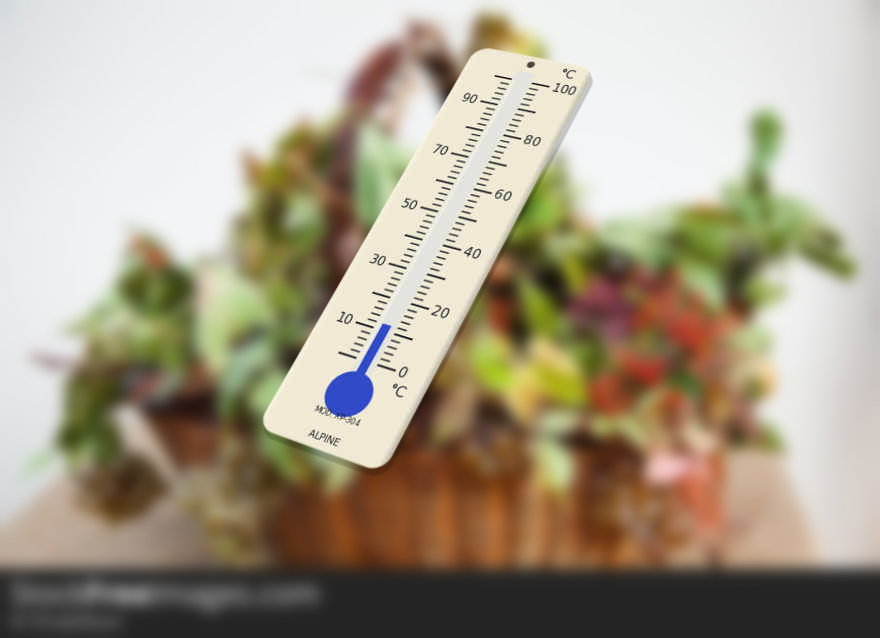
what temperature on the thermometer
12 °C
